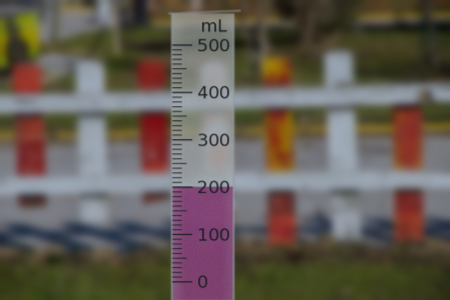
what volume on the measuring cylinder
200 mL
